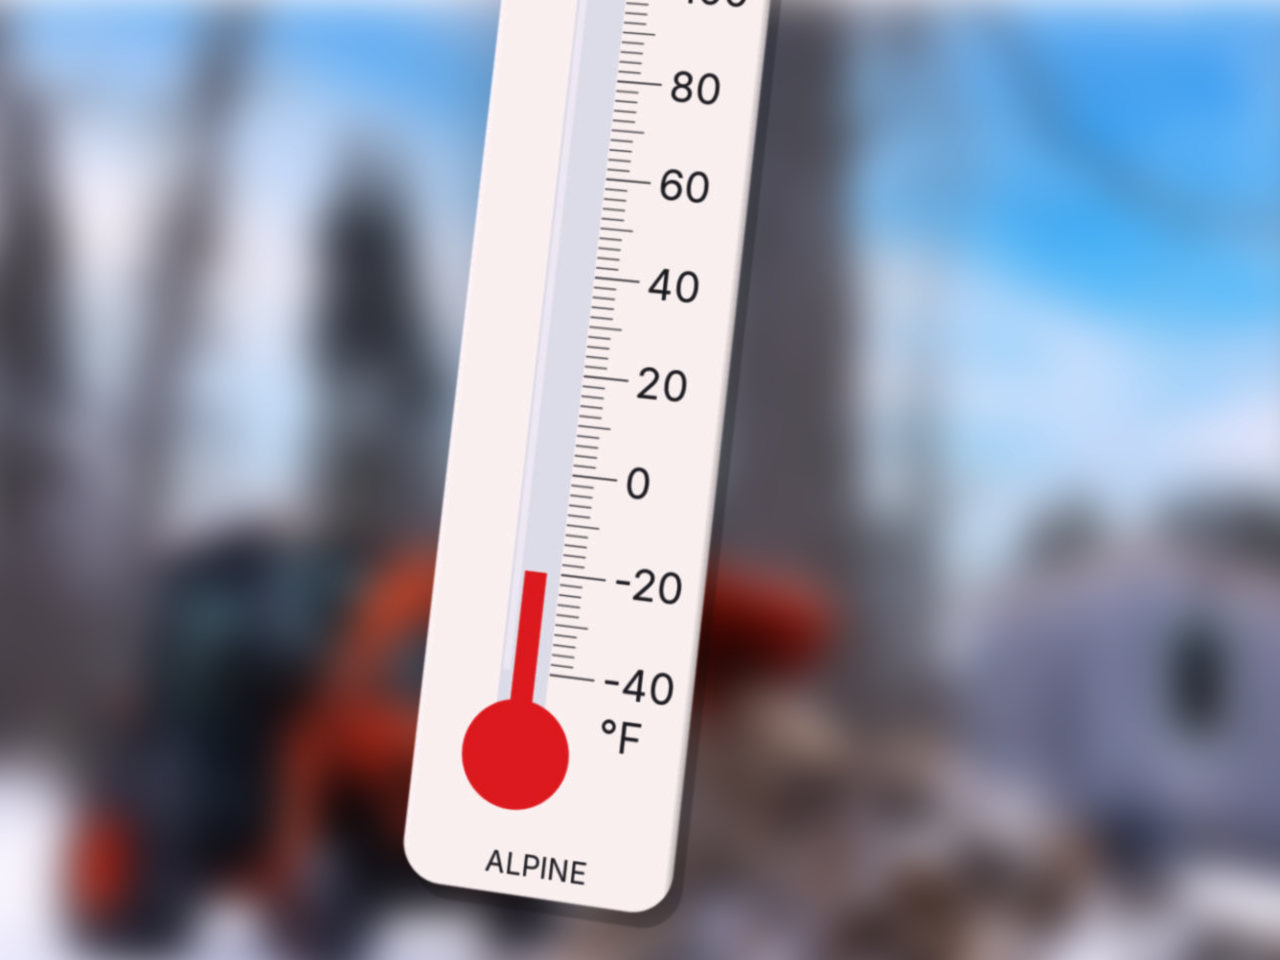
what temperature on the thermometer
-20 °F
